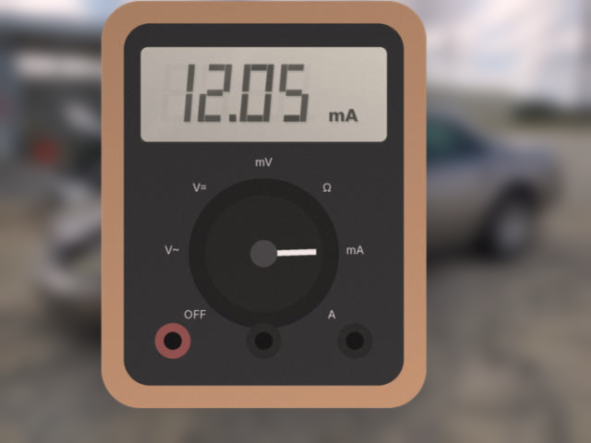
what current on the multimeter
12.05 mA
